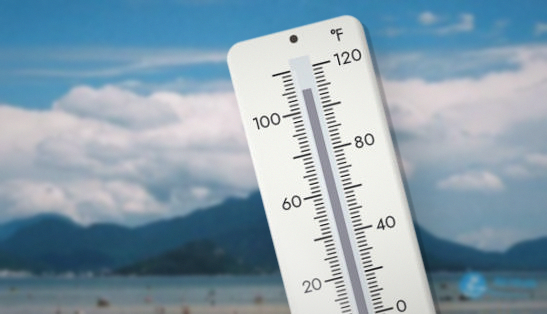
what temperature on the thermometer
110 °F
